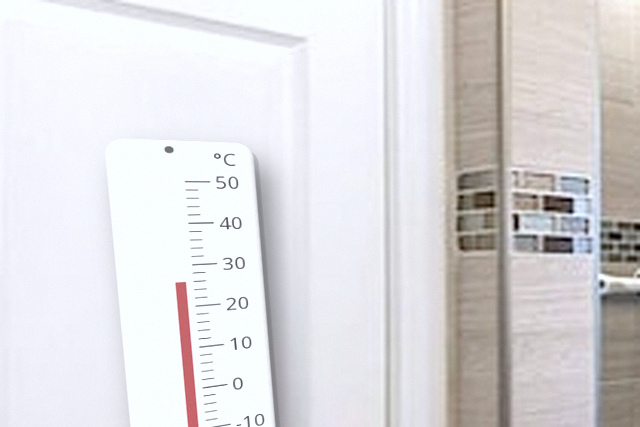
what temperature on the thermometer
26 °C
